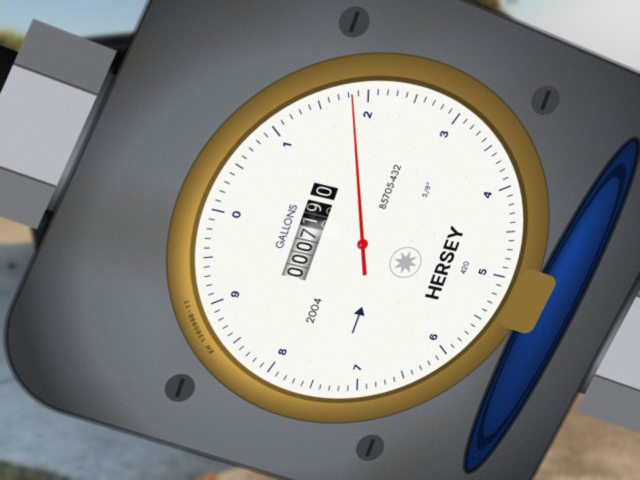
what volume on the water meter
7191.8 gal
